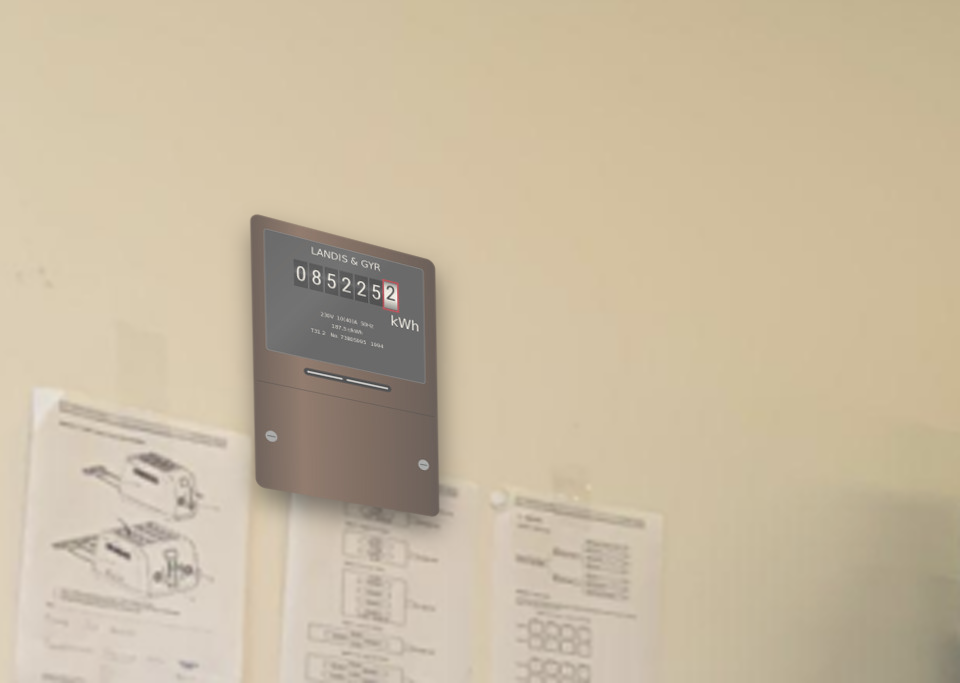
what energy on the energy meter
85225.2 kWh
